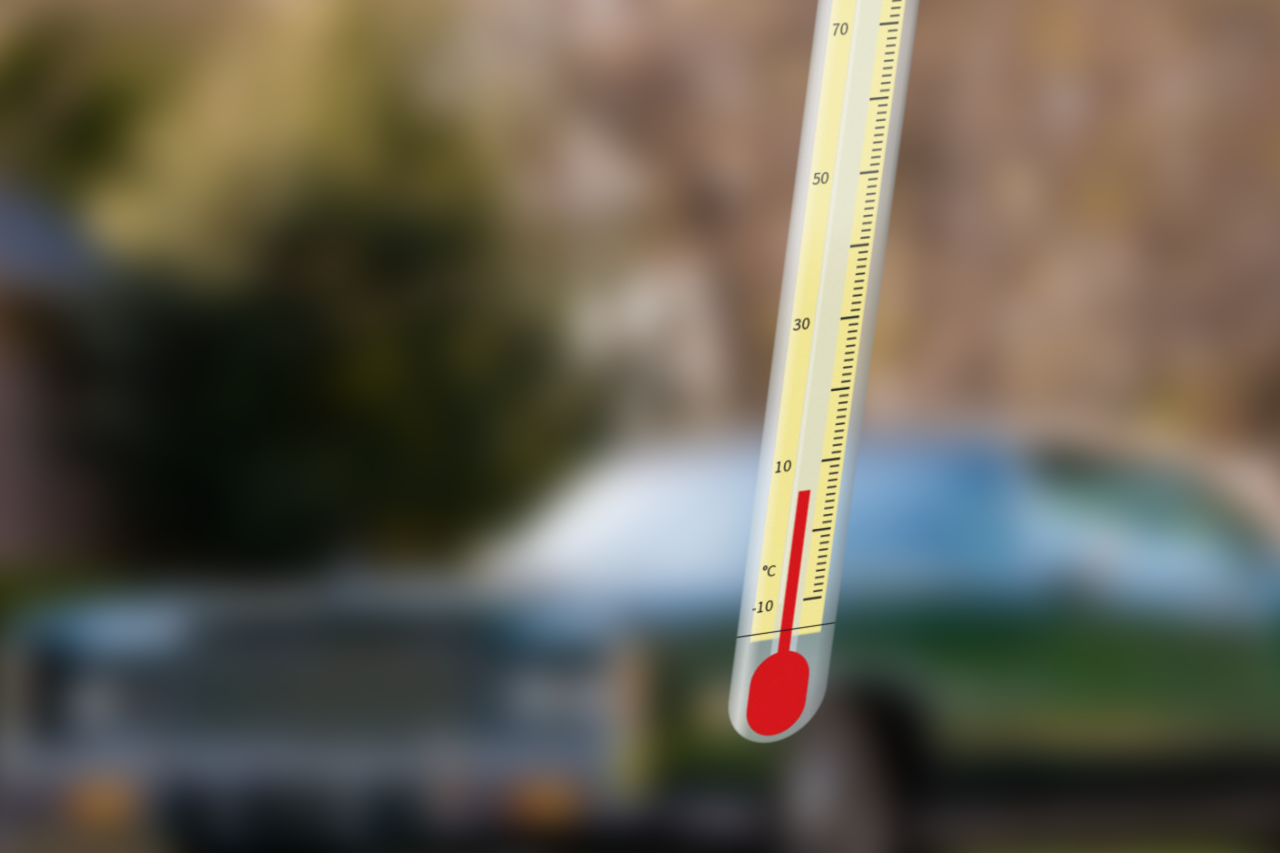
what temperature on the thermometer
6 °C
